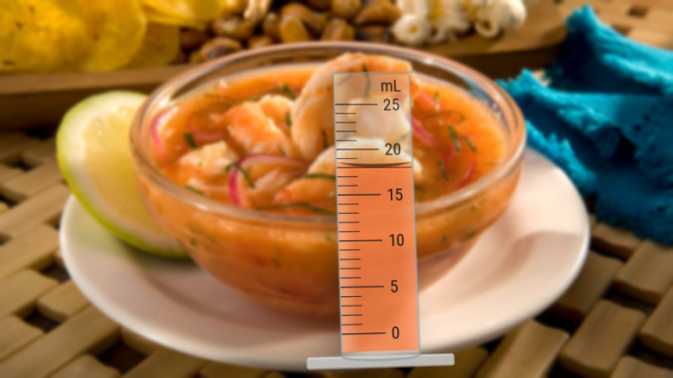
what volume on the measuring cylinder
18 mL
